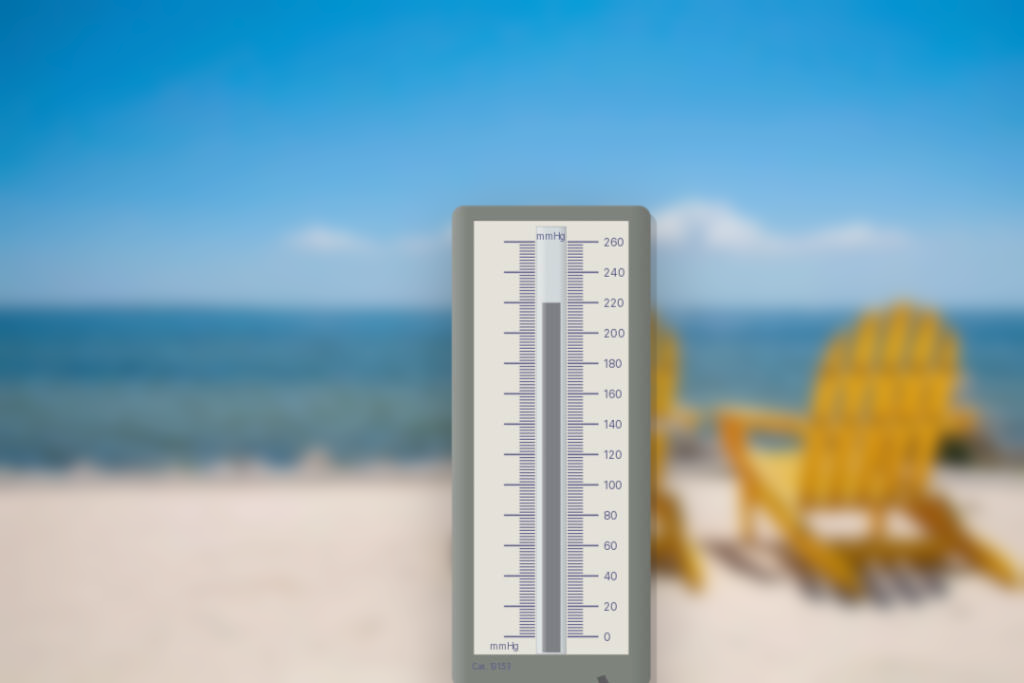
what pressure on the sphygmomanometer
220 mmHg
